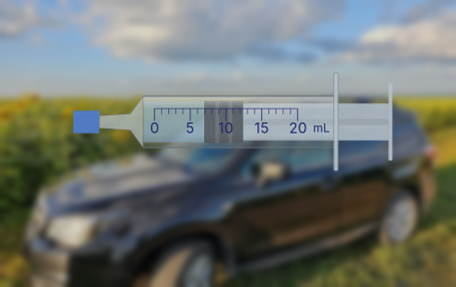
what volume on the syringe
7 mL
